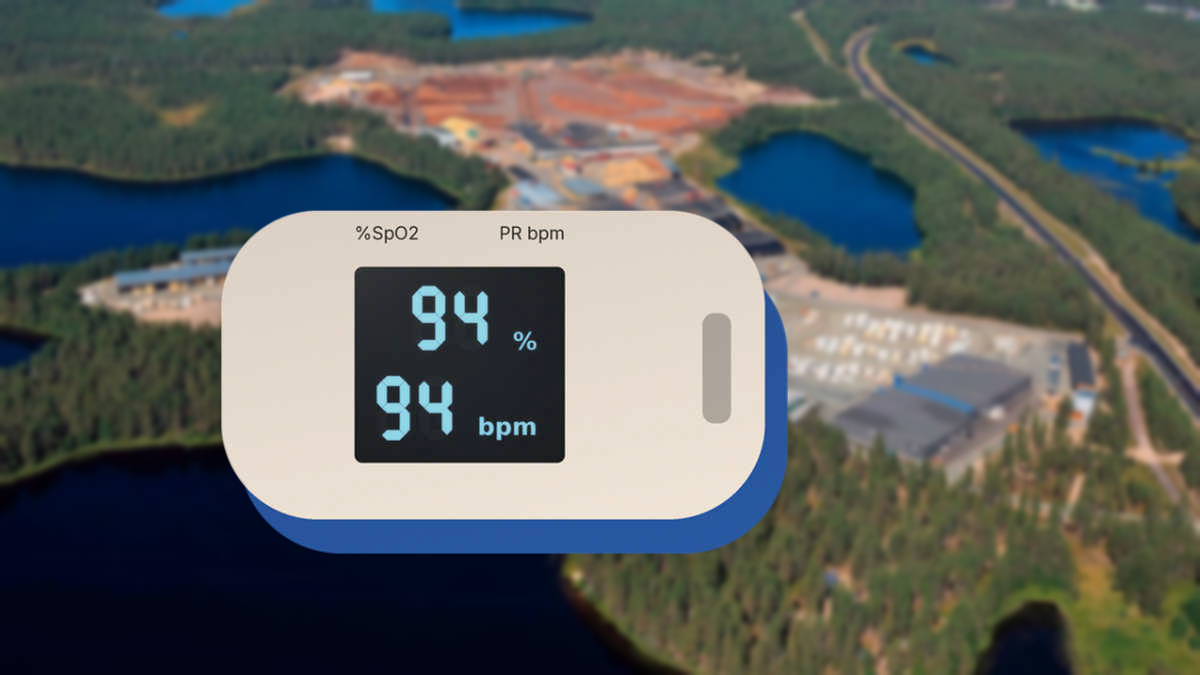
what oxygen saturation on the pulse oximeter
94 %
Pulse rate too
94 bpm
